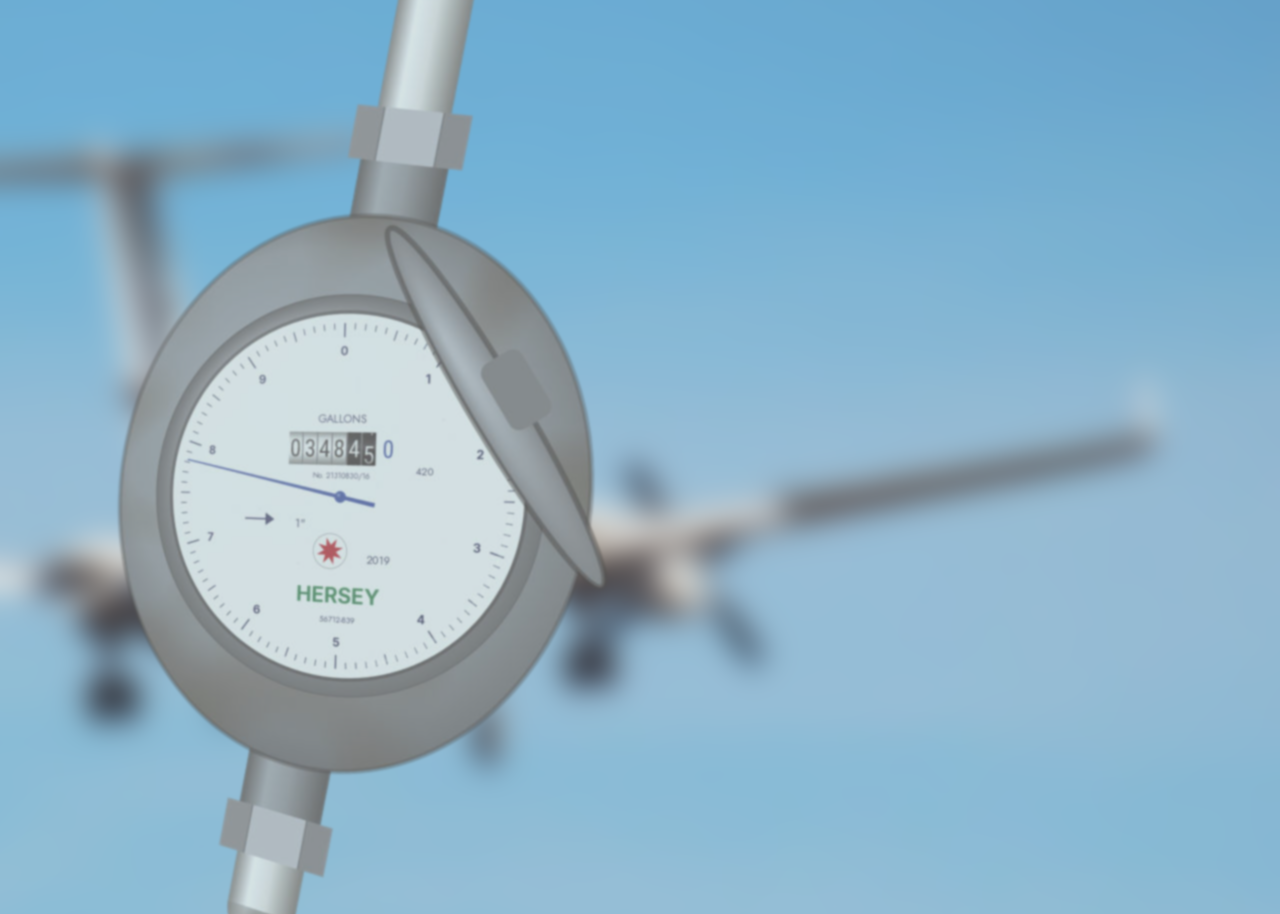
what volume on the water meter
348447.8 gal
